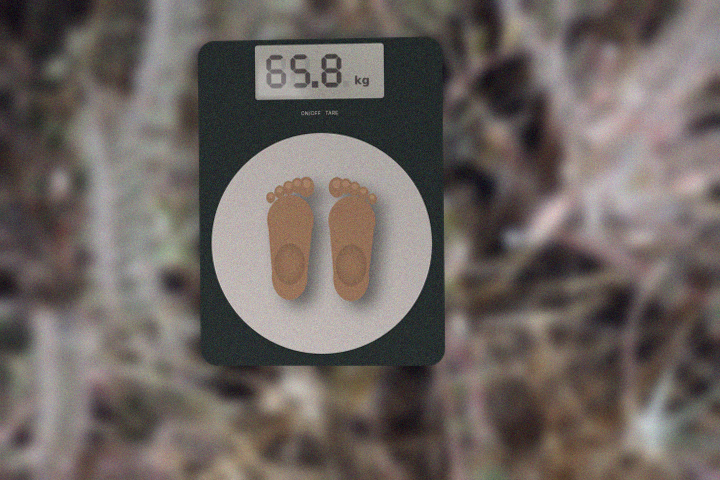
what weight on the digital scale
65.8 kg
